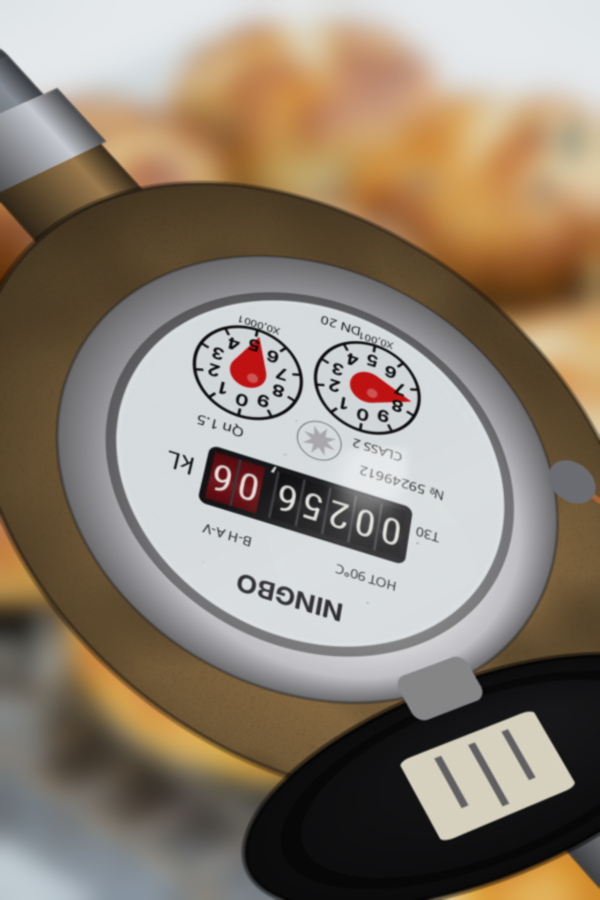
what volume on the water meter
256.0675 kL
